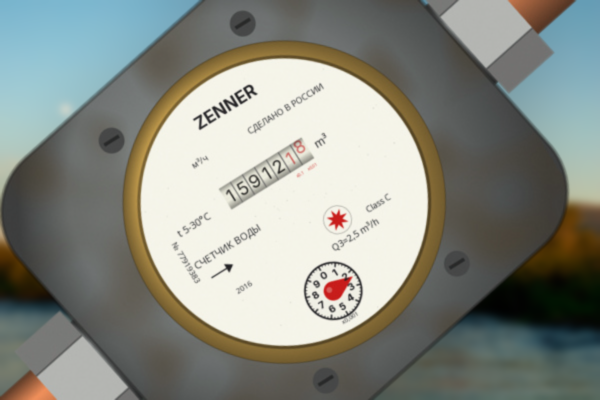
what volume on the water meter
15912.182 m³
